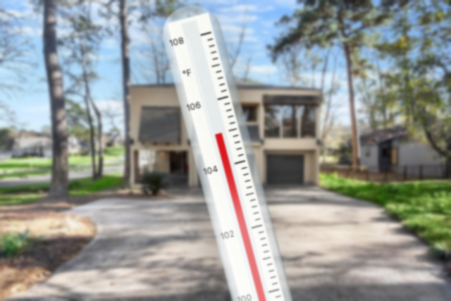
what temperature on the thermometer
105 °F
